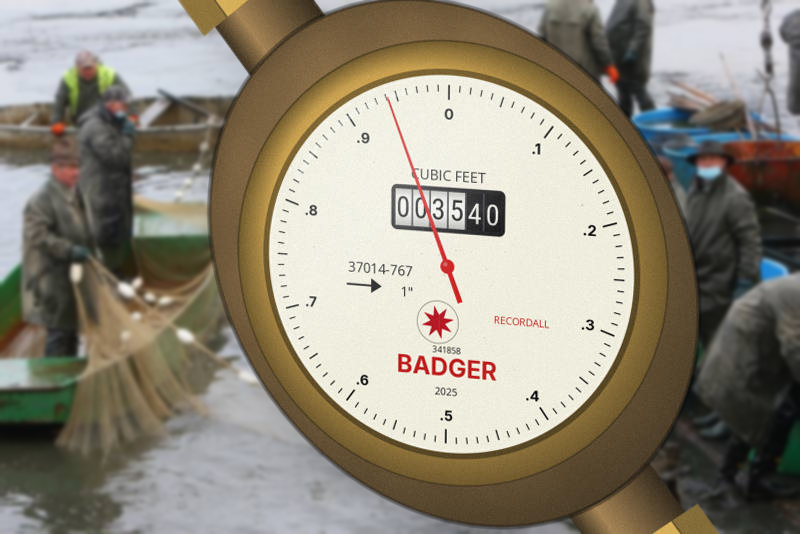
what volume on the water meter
3539.94 ft³
